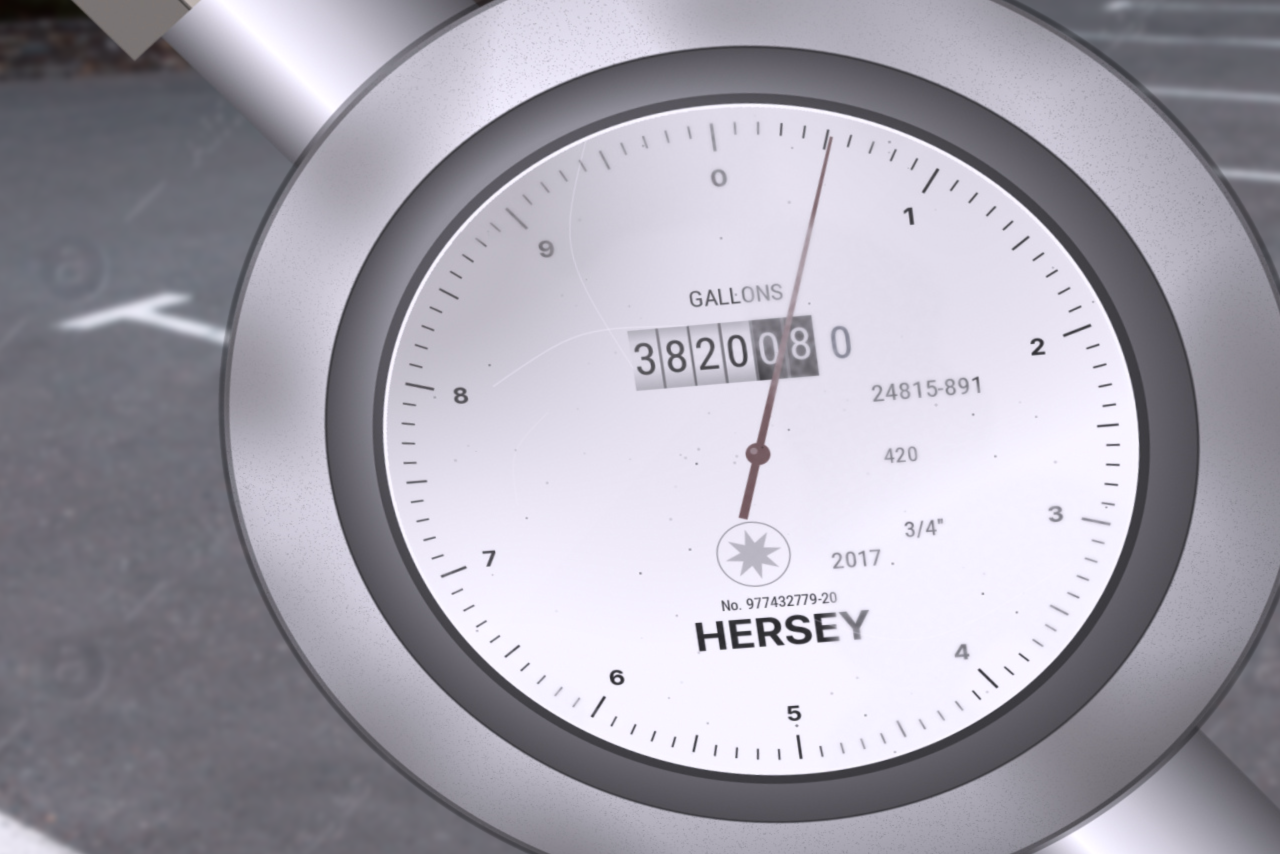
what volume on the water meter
3820080.5 gal
